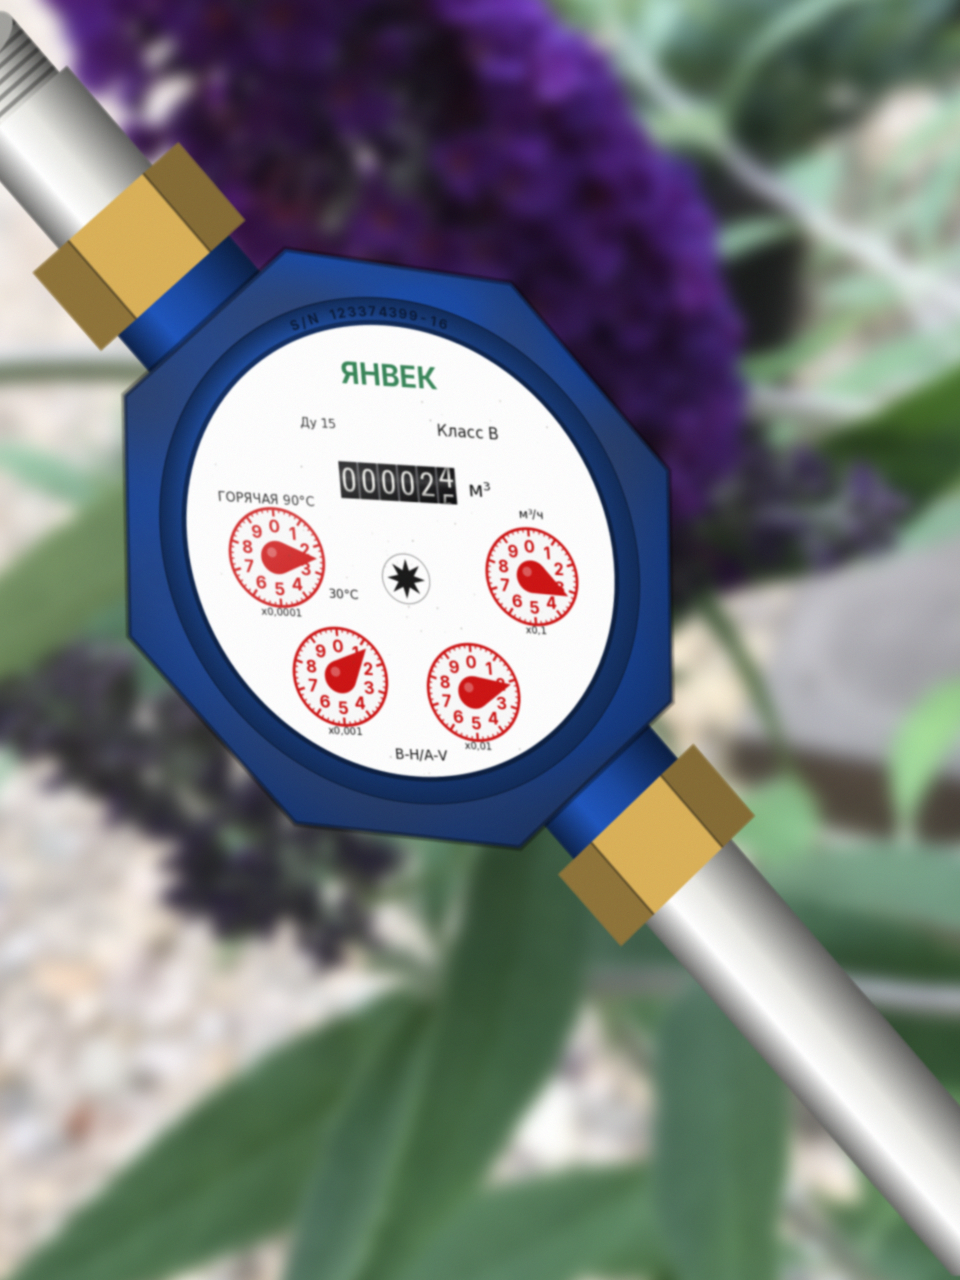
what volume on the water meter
24.3212 m³
